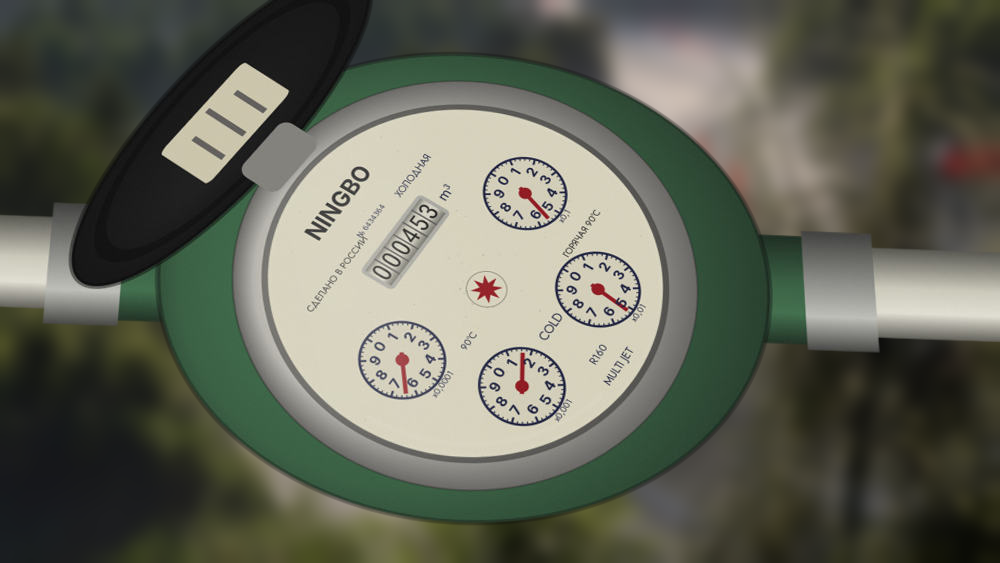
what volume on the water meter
453.5516 m³
